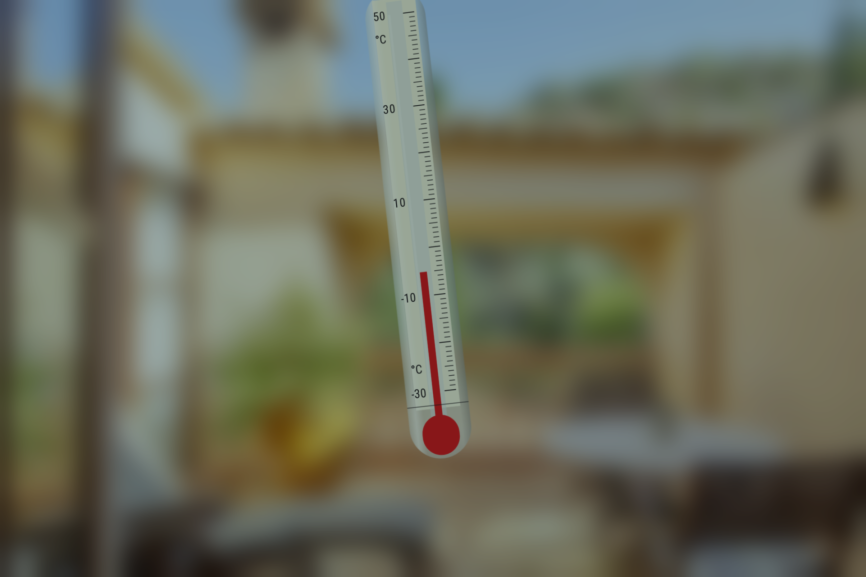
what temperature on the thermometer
-5 °C
